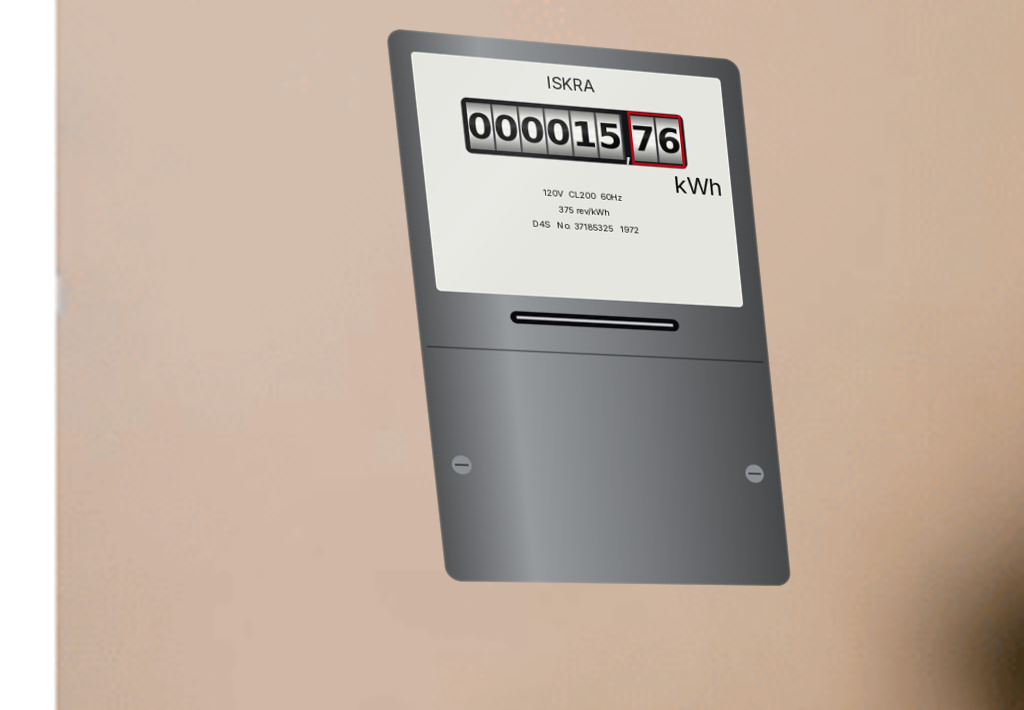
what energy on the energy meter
15.76 kWh
